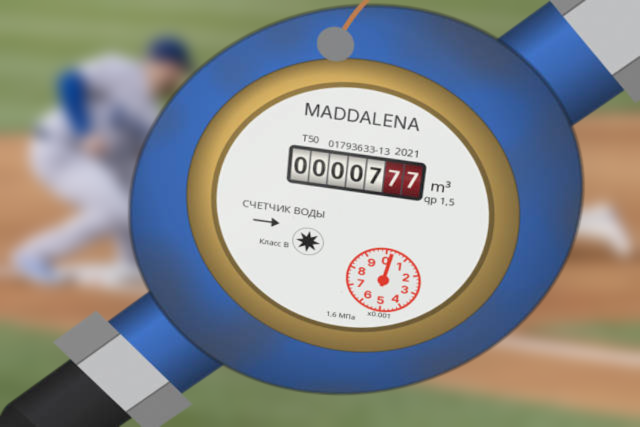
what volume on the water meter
7.770 m³
